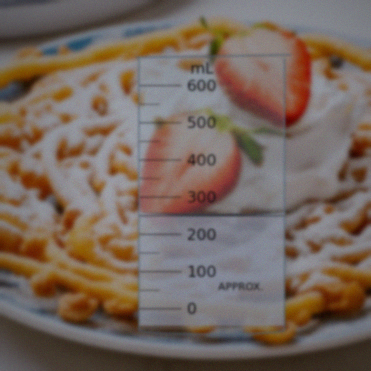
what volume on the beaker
250 mL
